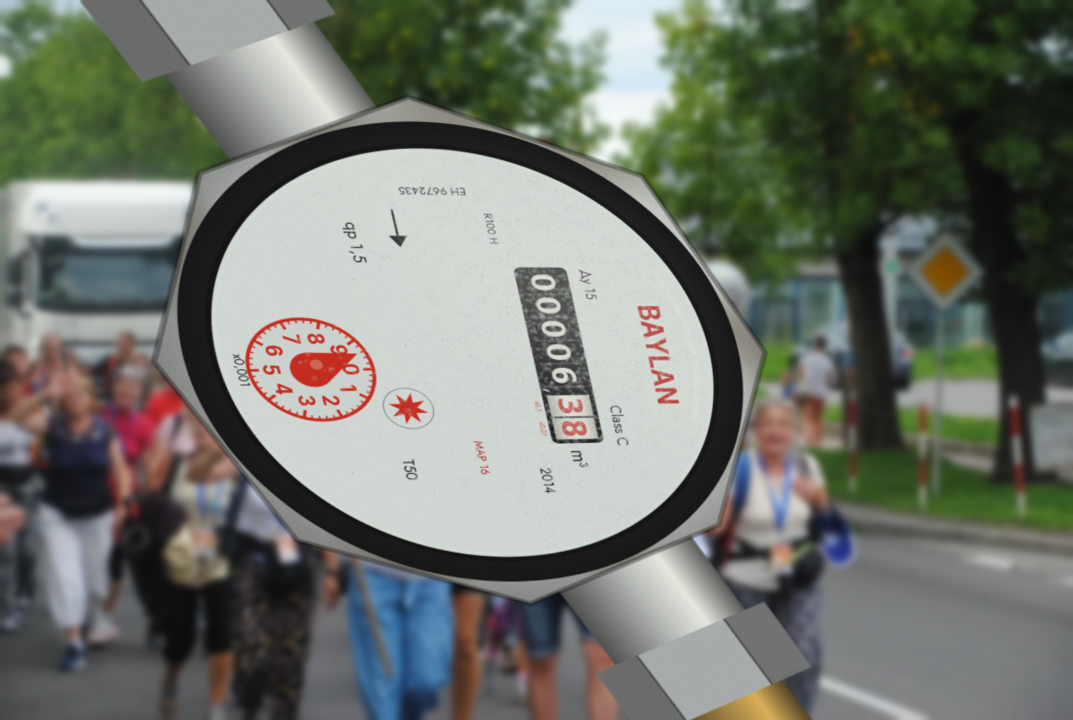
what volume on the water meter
6.379 m³
